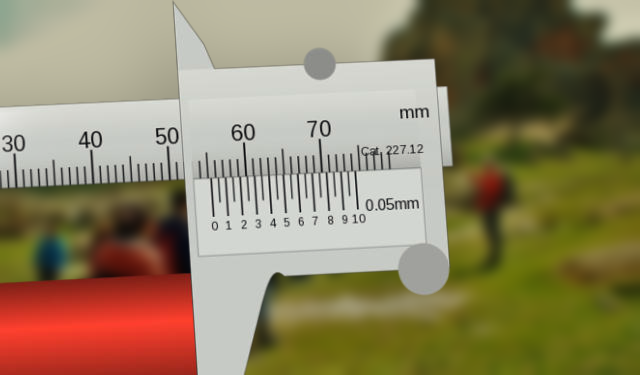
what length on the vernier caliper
55.4 mm
